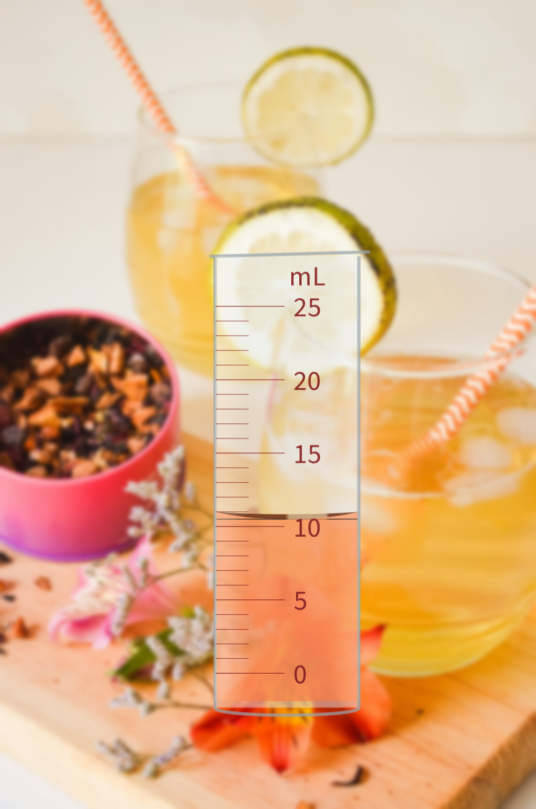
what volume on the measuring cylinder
10.5 mL
